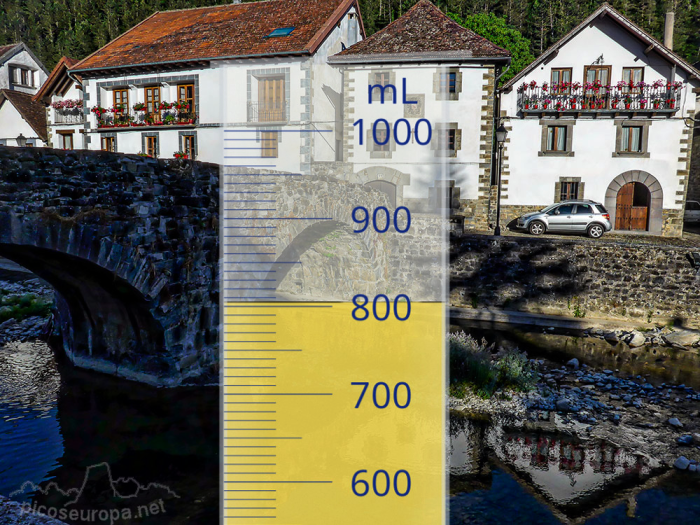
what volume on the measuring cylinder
805 mL
